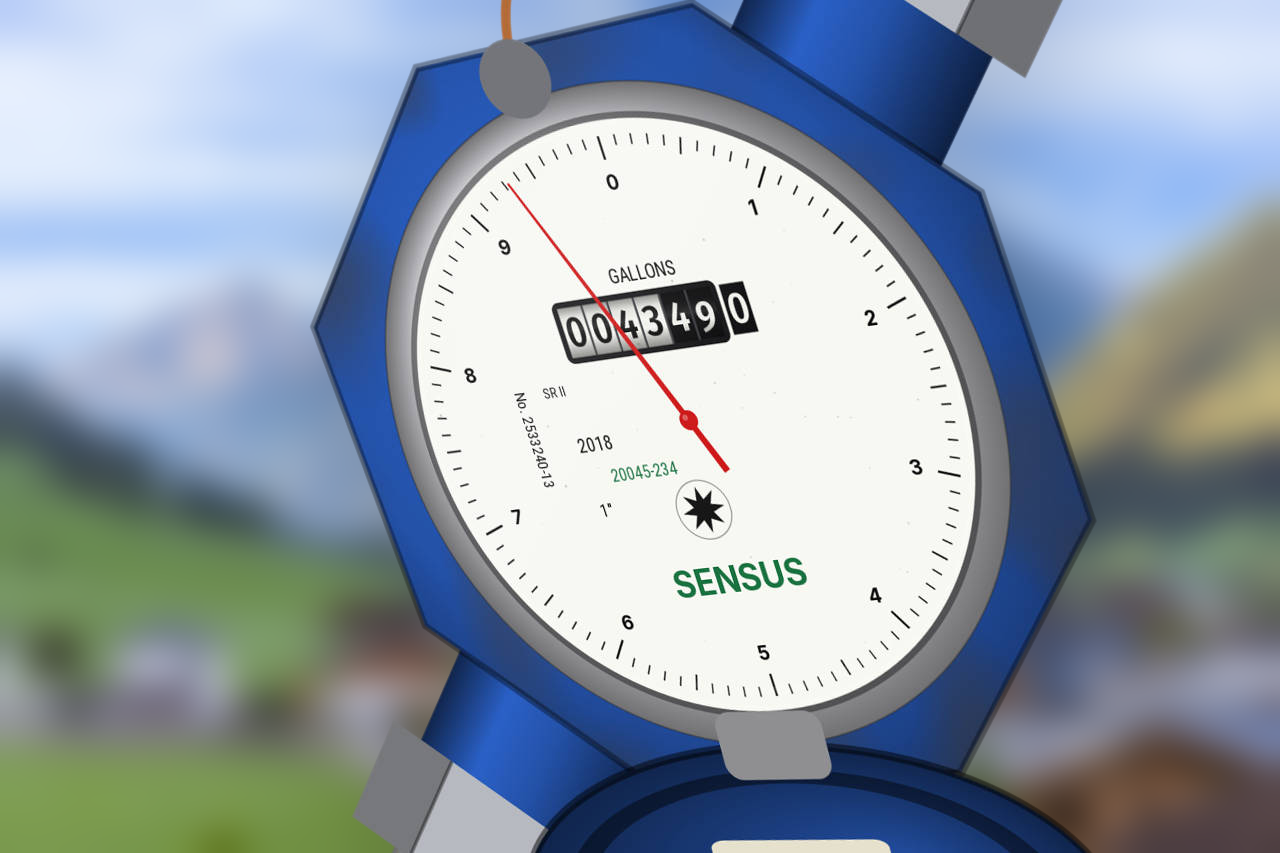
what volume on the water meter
43489.3 gal
